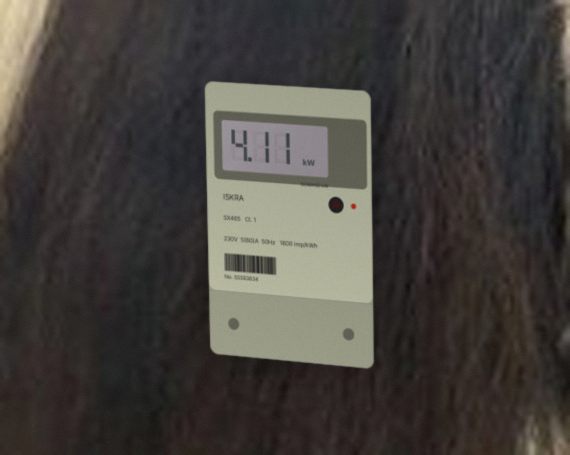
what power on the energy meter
4.11 kW
